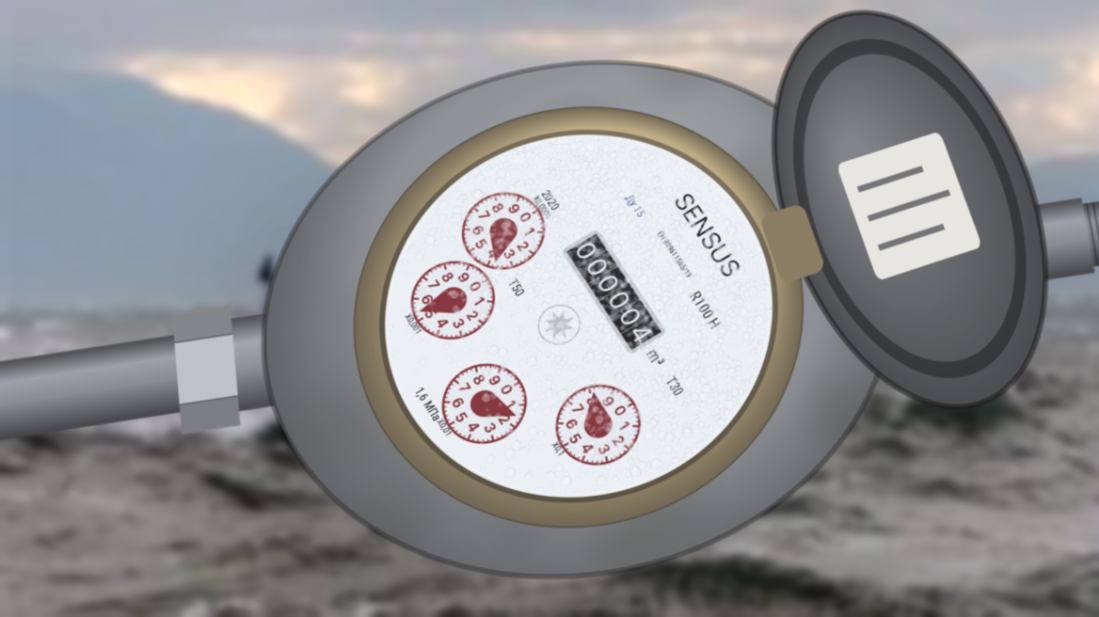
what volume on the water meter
4.8153 m³
